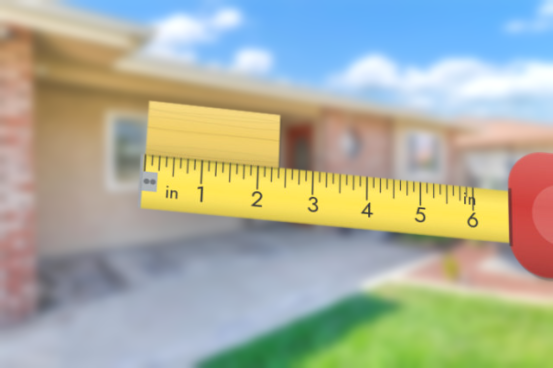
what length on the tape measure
2.375 in
